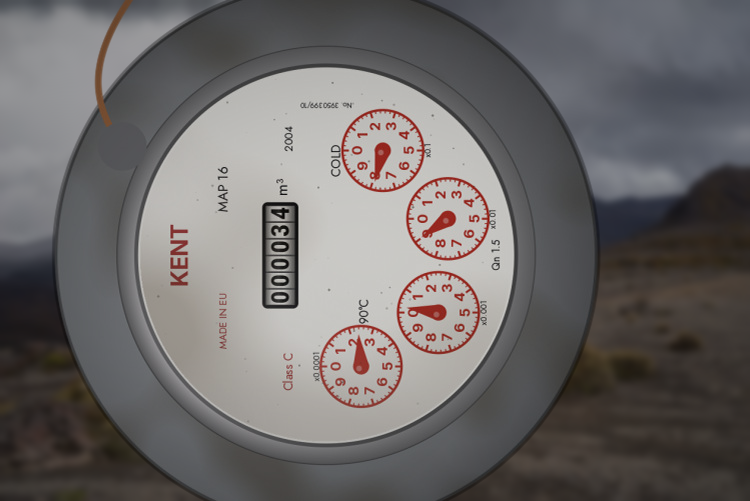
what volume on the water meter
34.7902 m³
